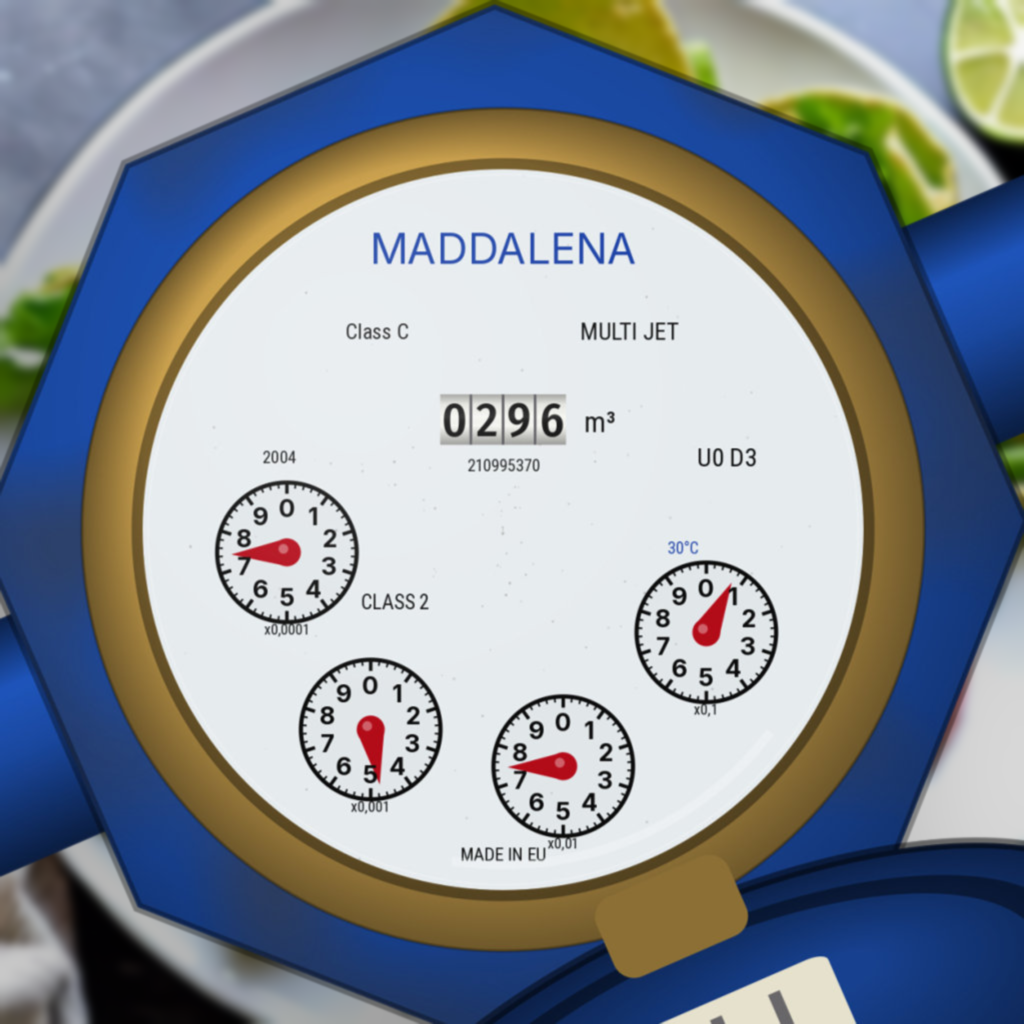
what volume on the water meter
296.0747 m³
